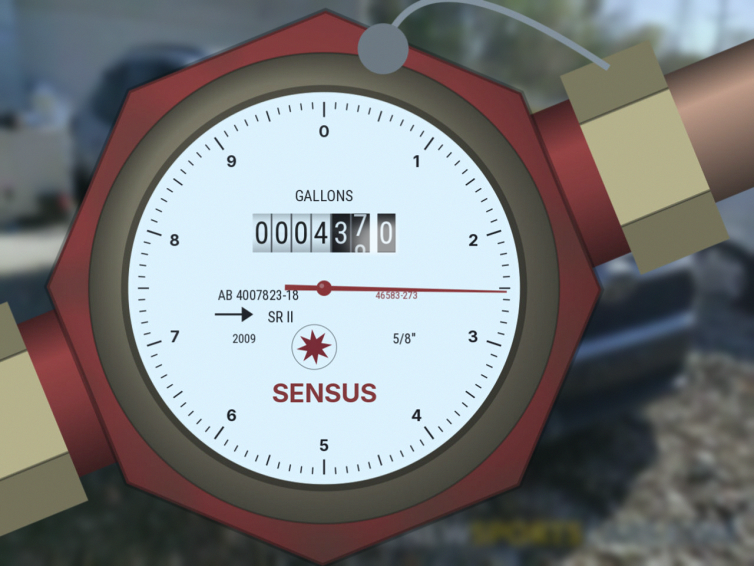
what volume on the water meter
4372.5 gal
